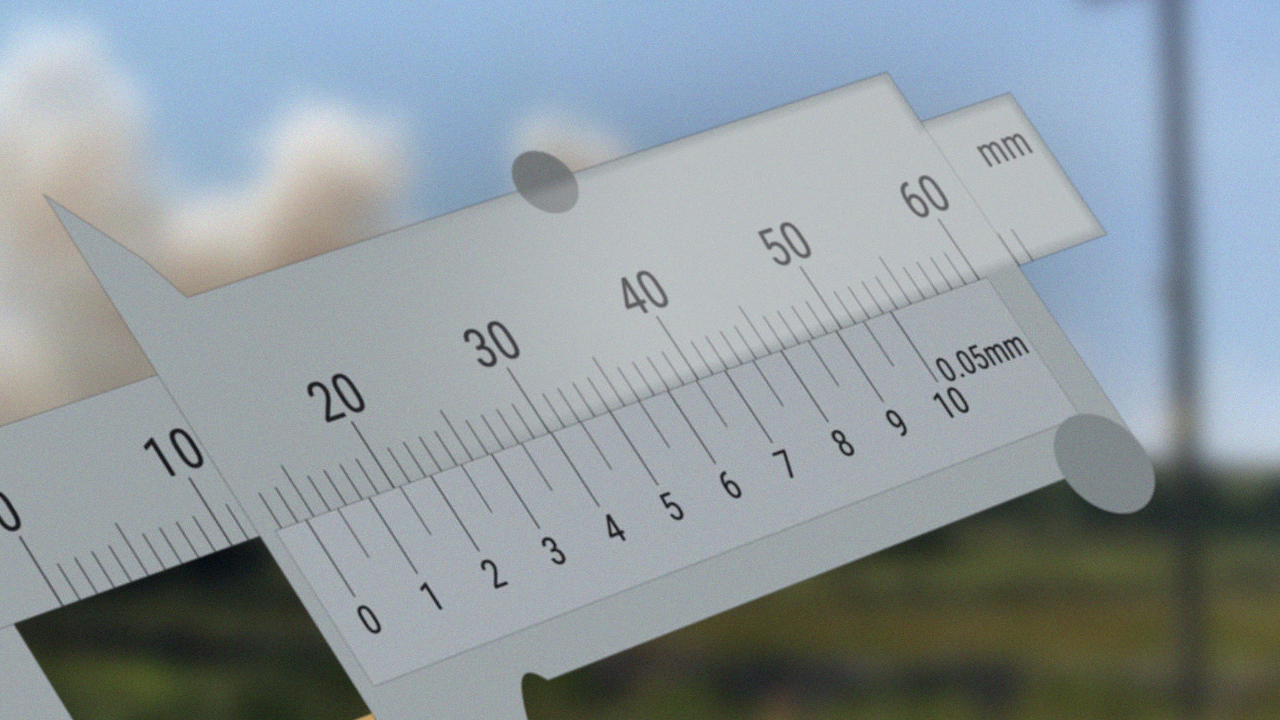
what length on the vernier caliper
14.5 mm
